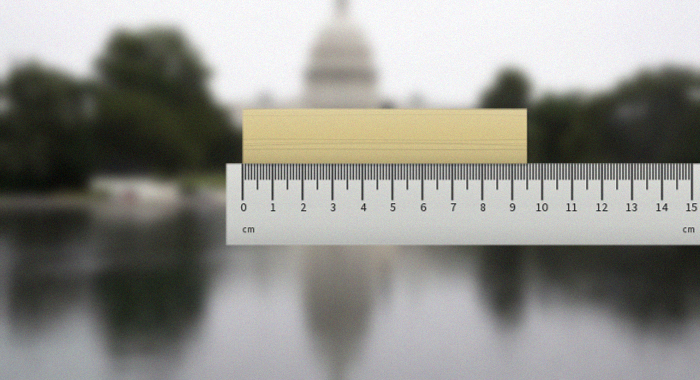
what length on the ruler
9.5 cm
